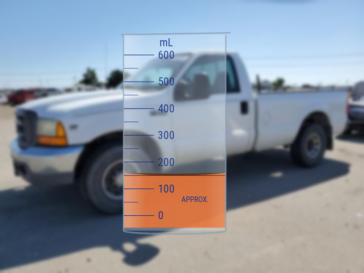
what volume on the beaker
150 mL
